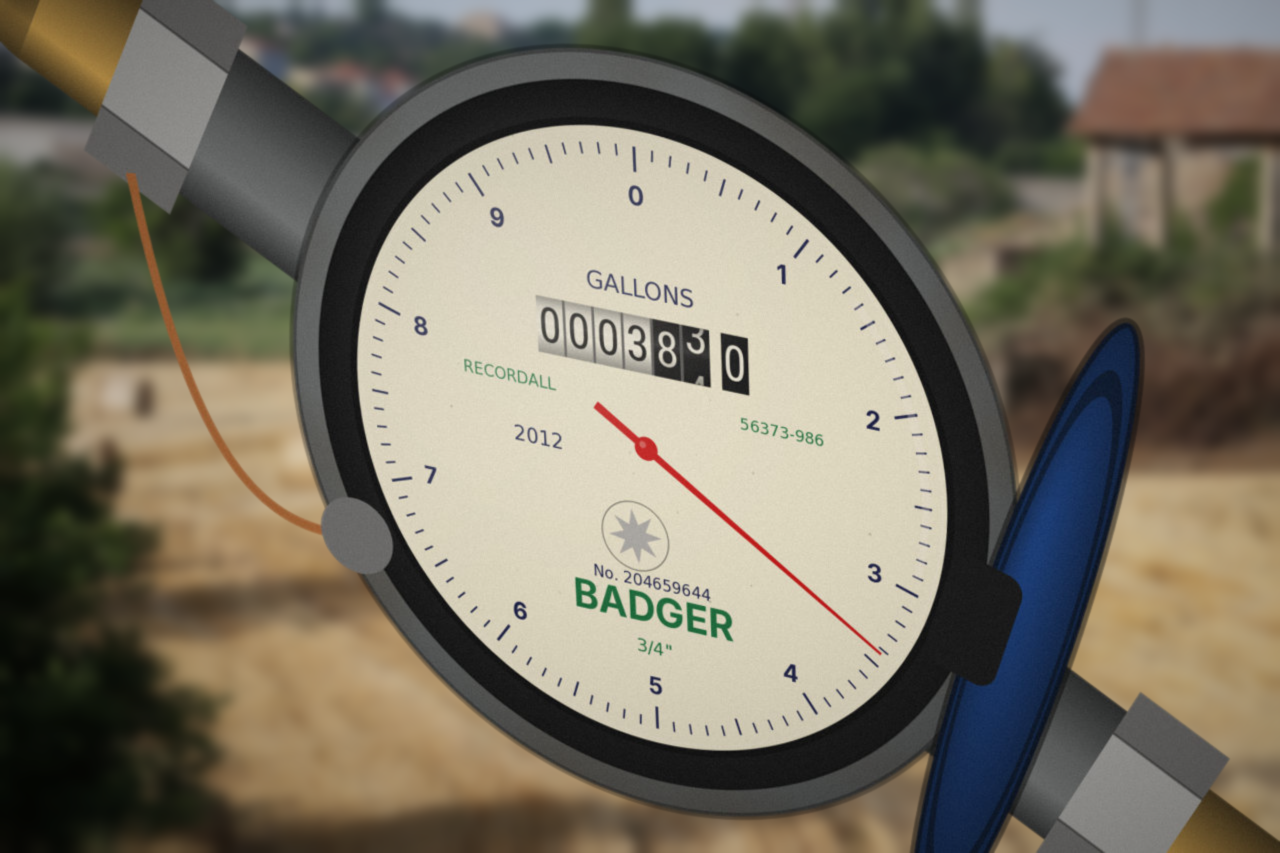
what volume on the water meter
3833.4 gal
